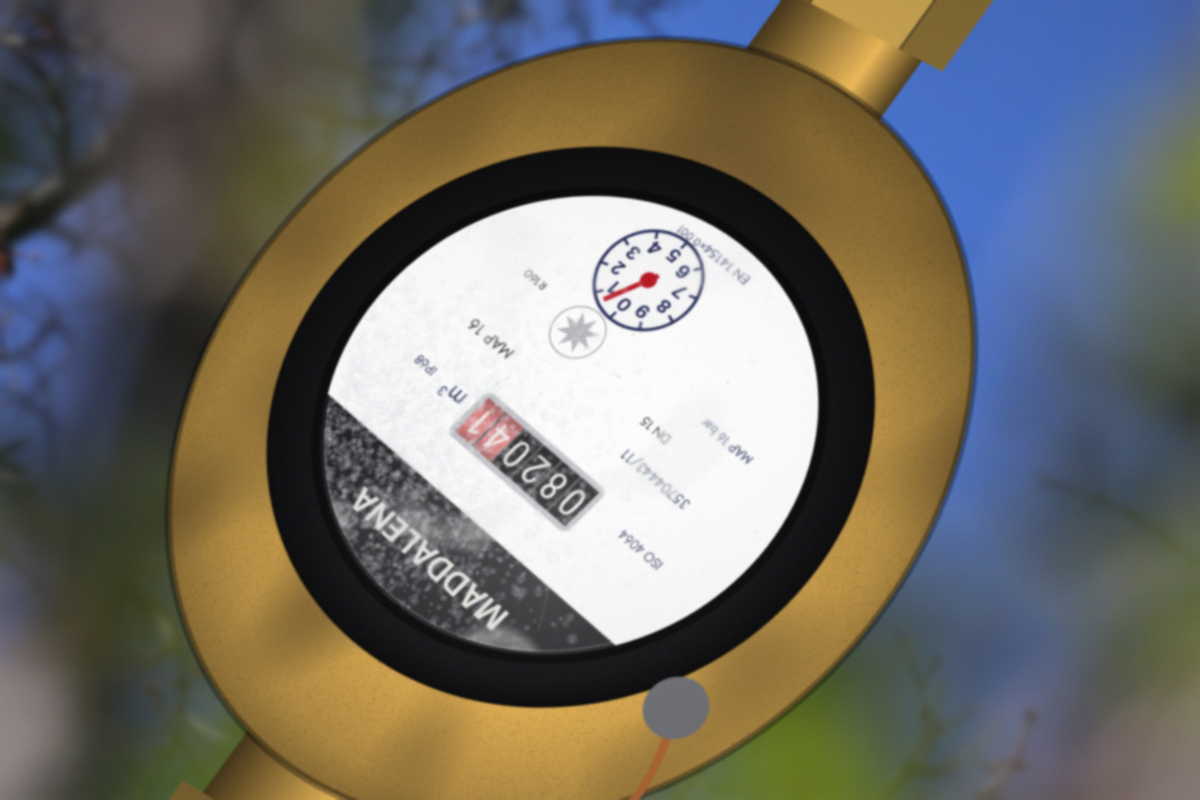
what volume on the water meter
820.410 m³
